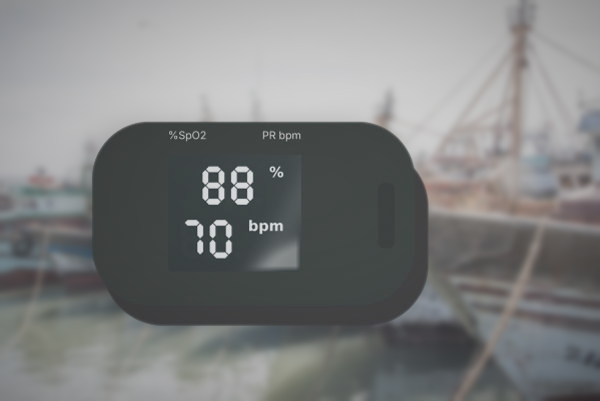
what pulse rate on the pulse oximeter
70 bpm
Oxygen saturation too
88 %
